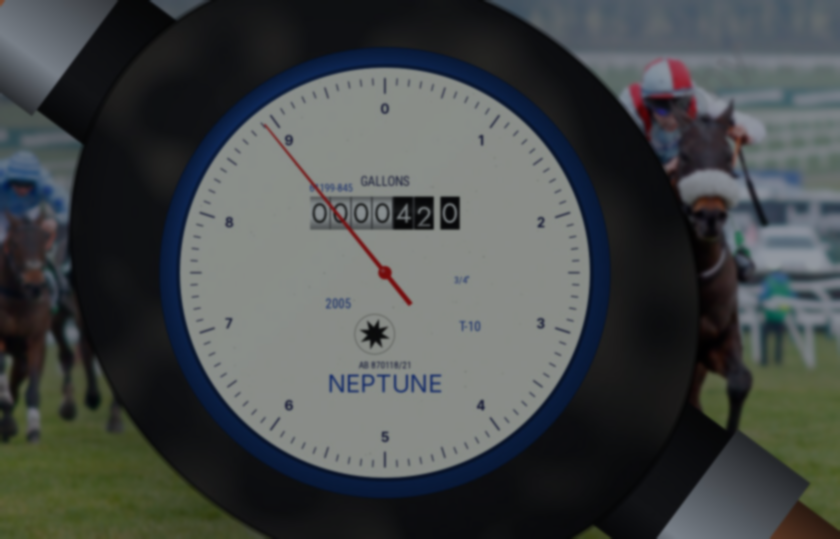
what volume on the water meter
418.9 gal
